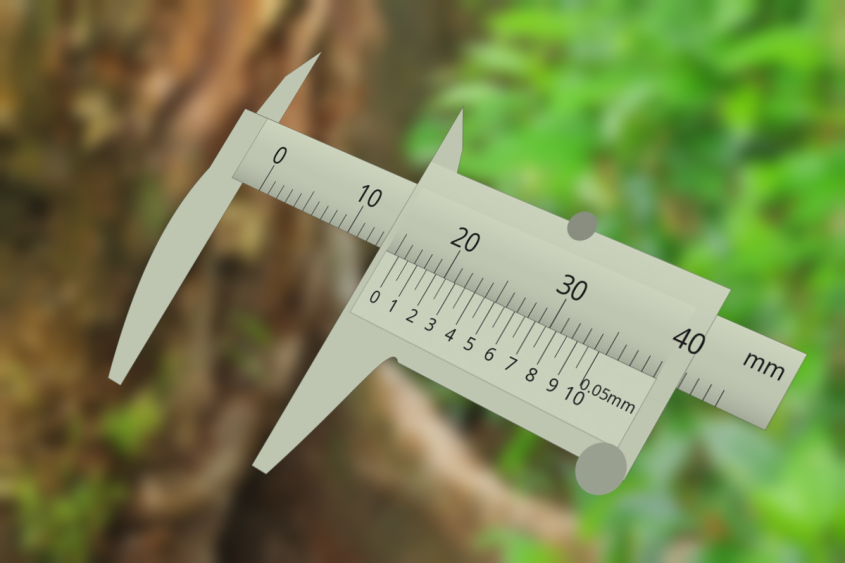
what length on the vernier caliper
15.4 mm
